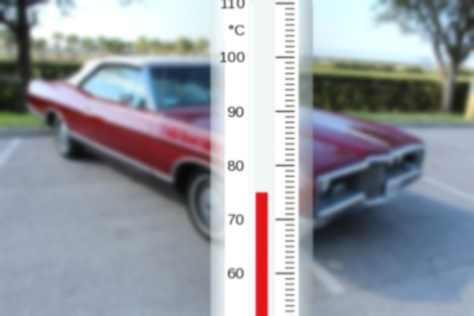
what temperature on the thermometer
75 °C
